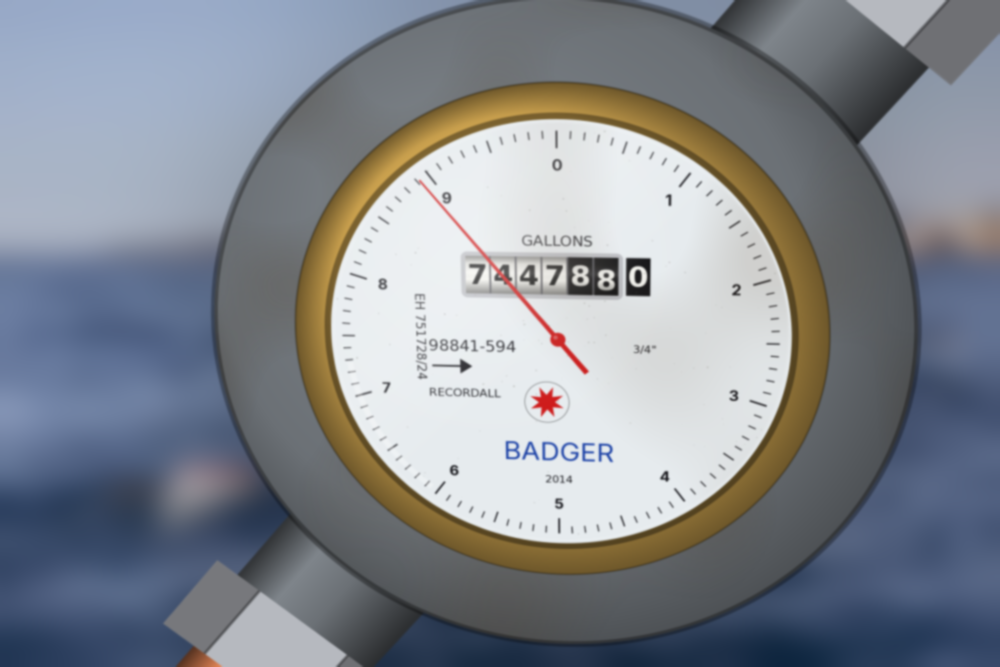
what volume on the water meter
7447878.9 gal
